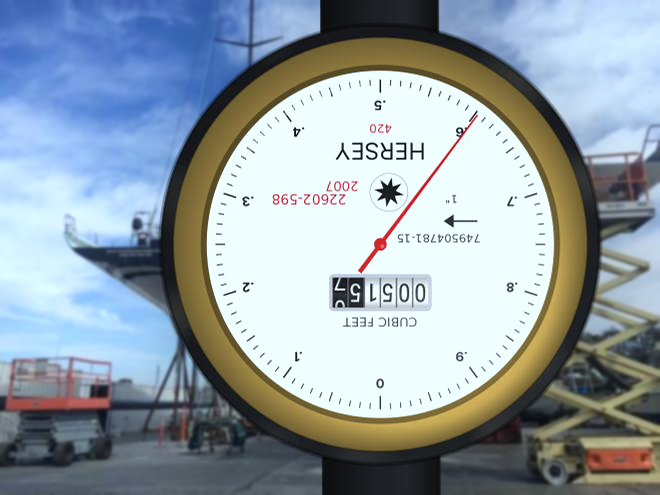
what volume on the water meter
5156.60 ft³
